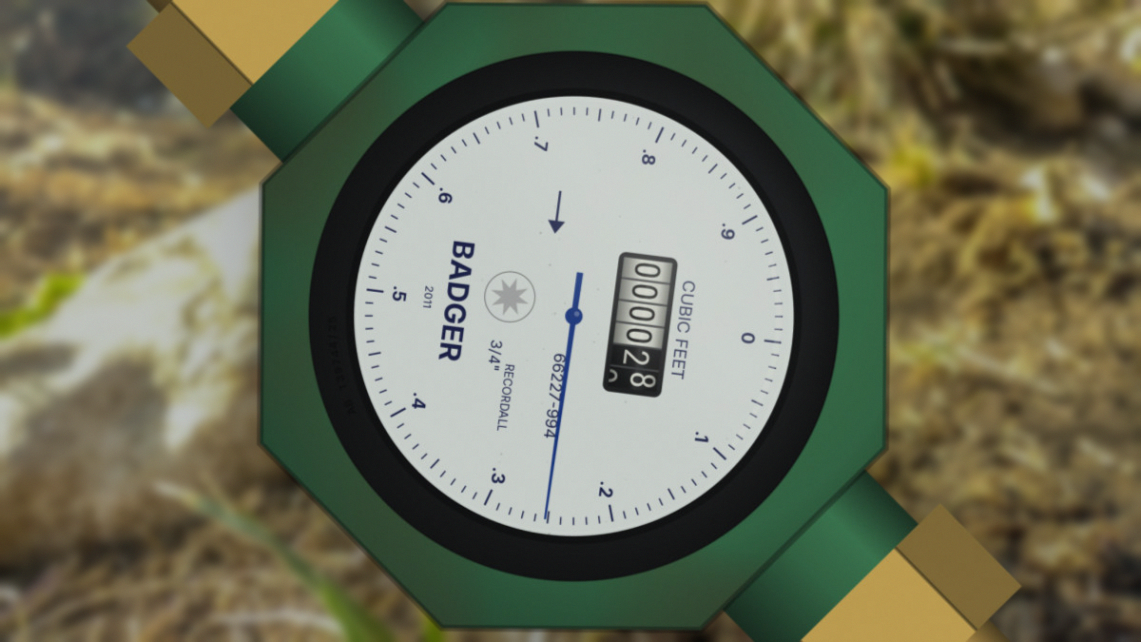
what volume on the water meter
28.25 ft³
